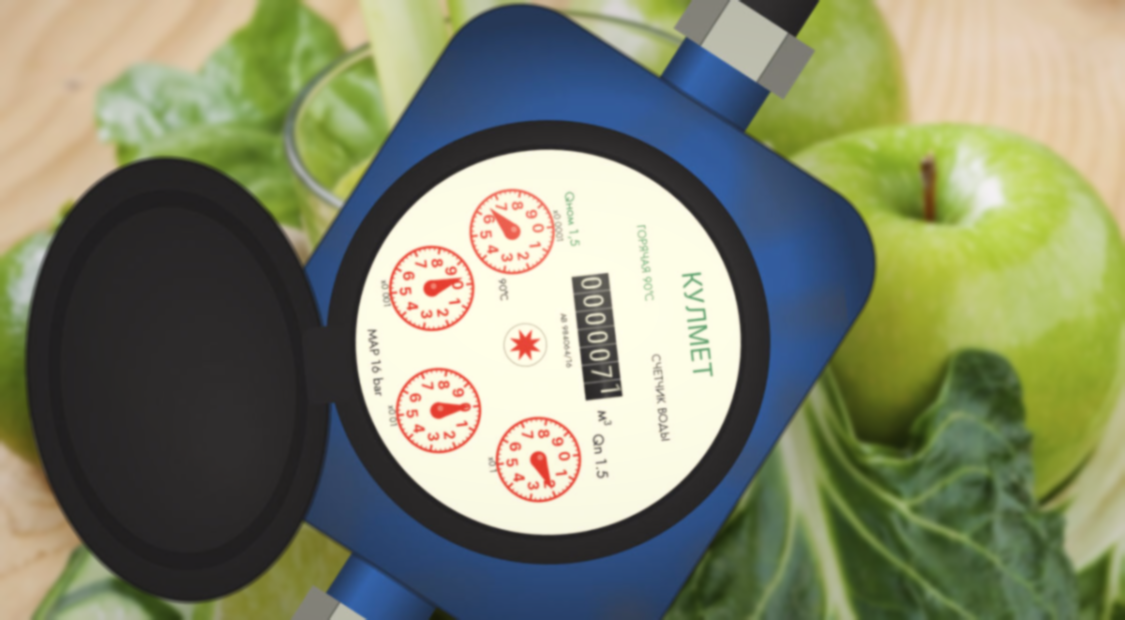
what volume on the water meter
71.1996 m³
